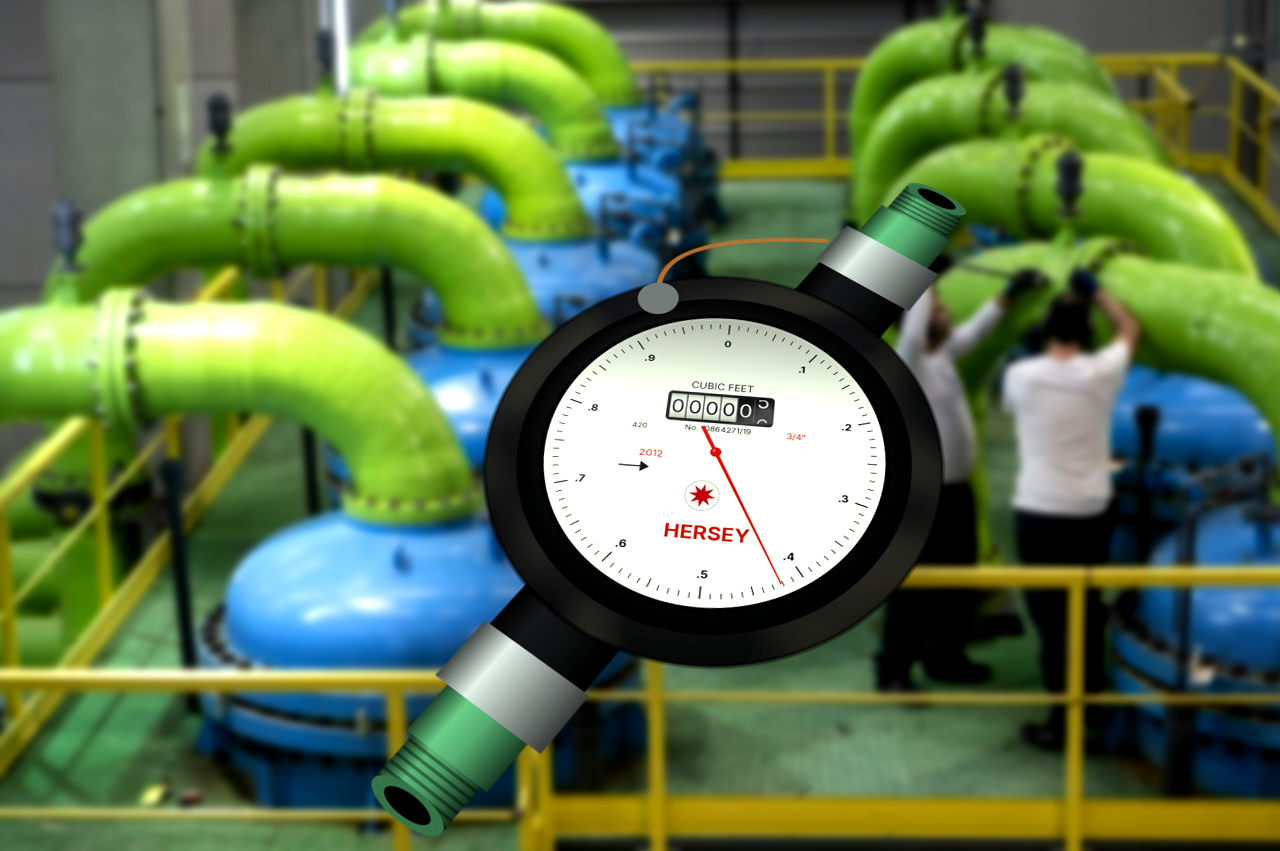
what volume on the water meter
5.42 ft³
